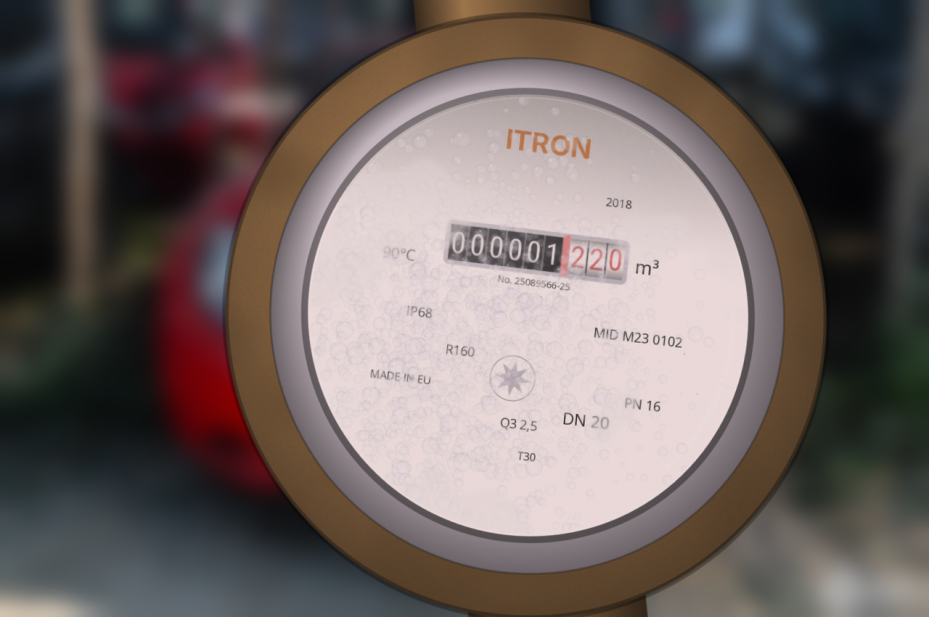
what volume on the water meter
1.220 m³
